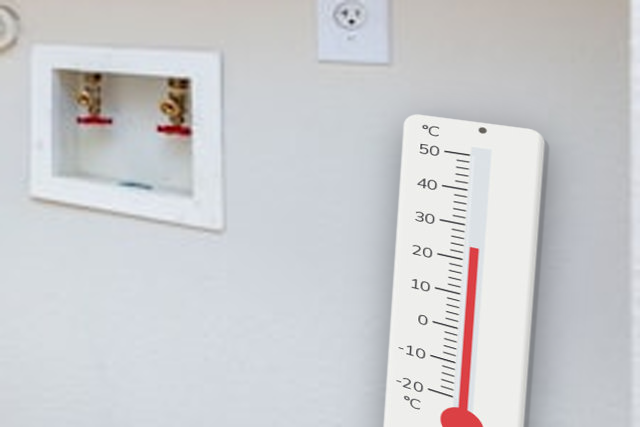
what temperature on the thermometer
24 °C
